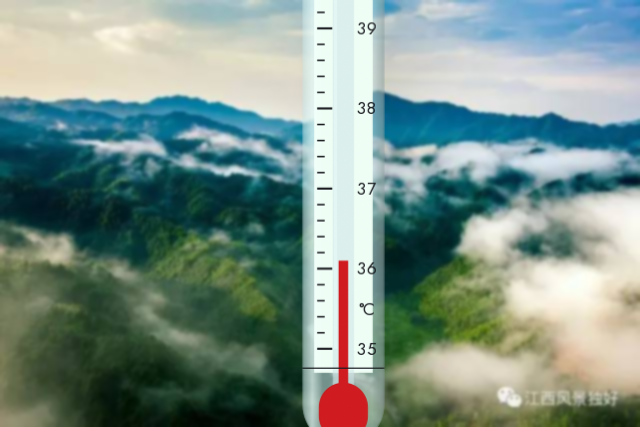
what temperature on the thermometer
36.1 °C
